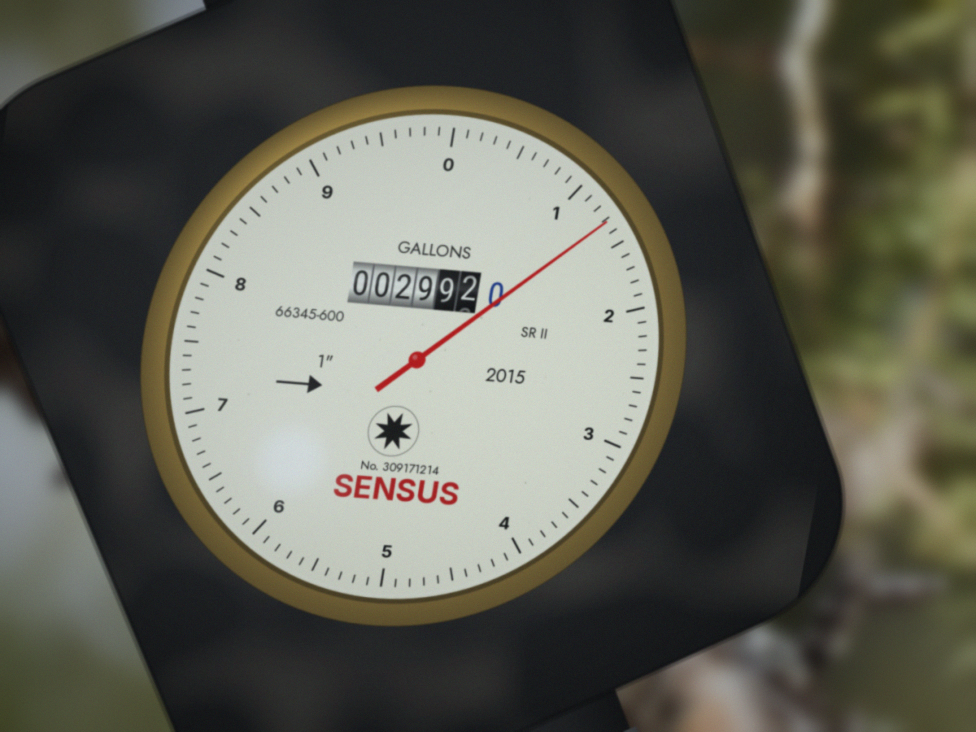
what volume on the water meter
29921.3 gal
